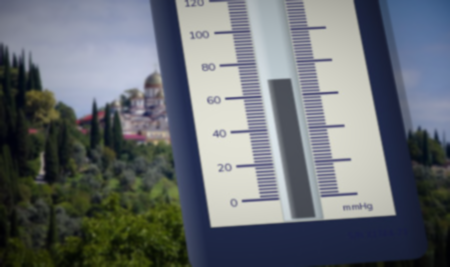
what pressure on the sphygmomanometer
70 mmHg
